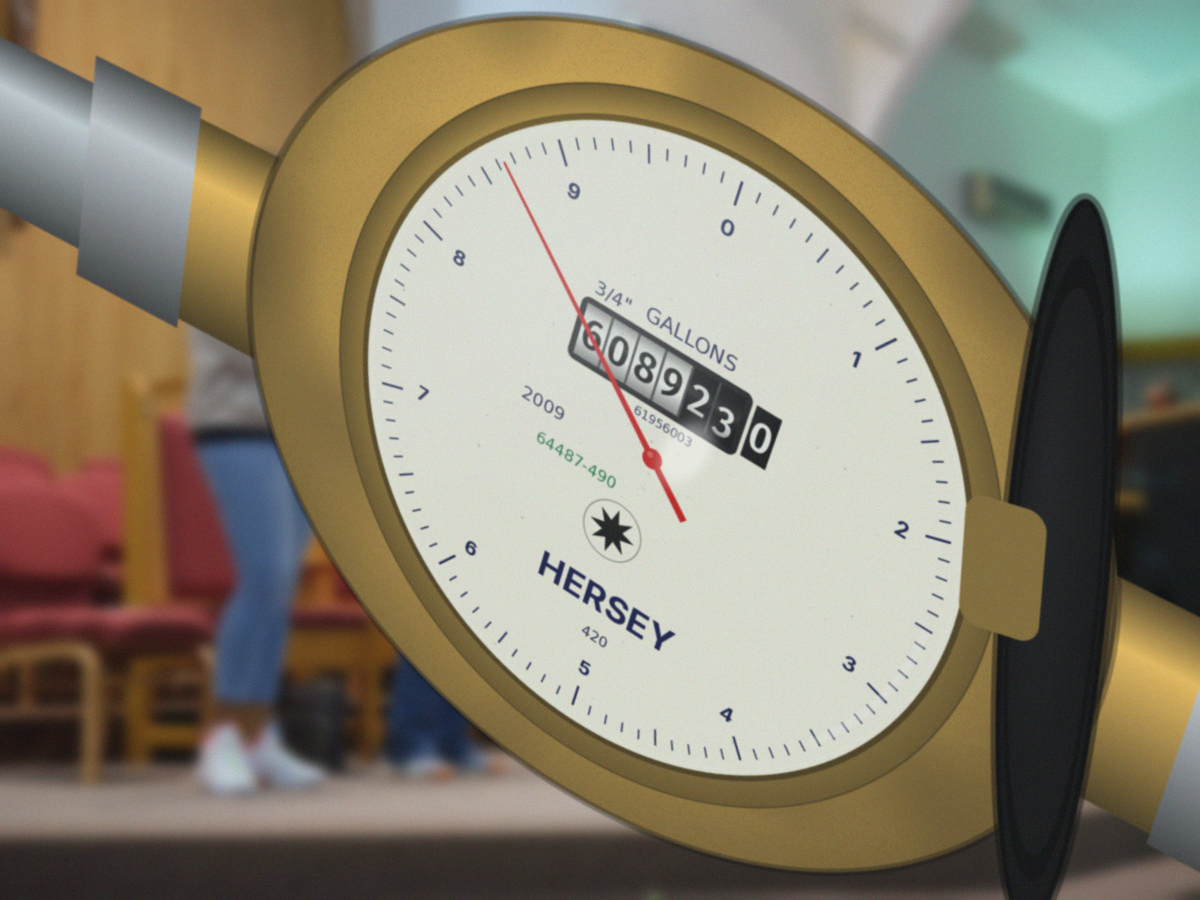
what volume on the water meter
6089228.6 gal
